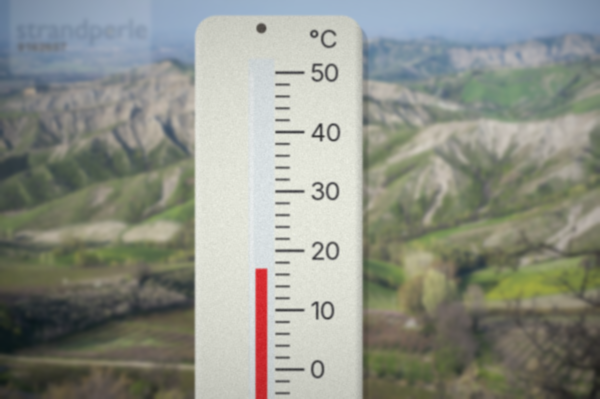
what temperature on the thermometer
17 °C
